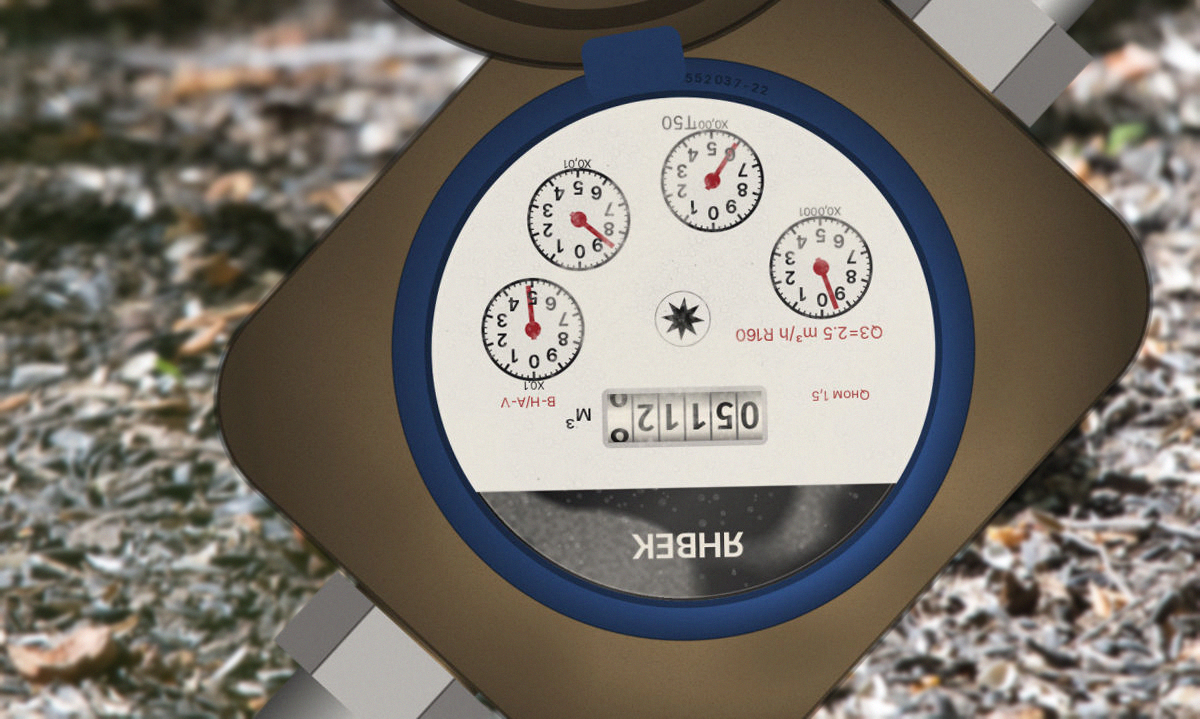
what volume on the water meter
51128.4859 m³
